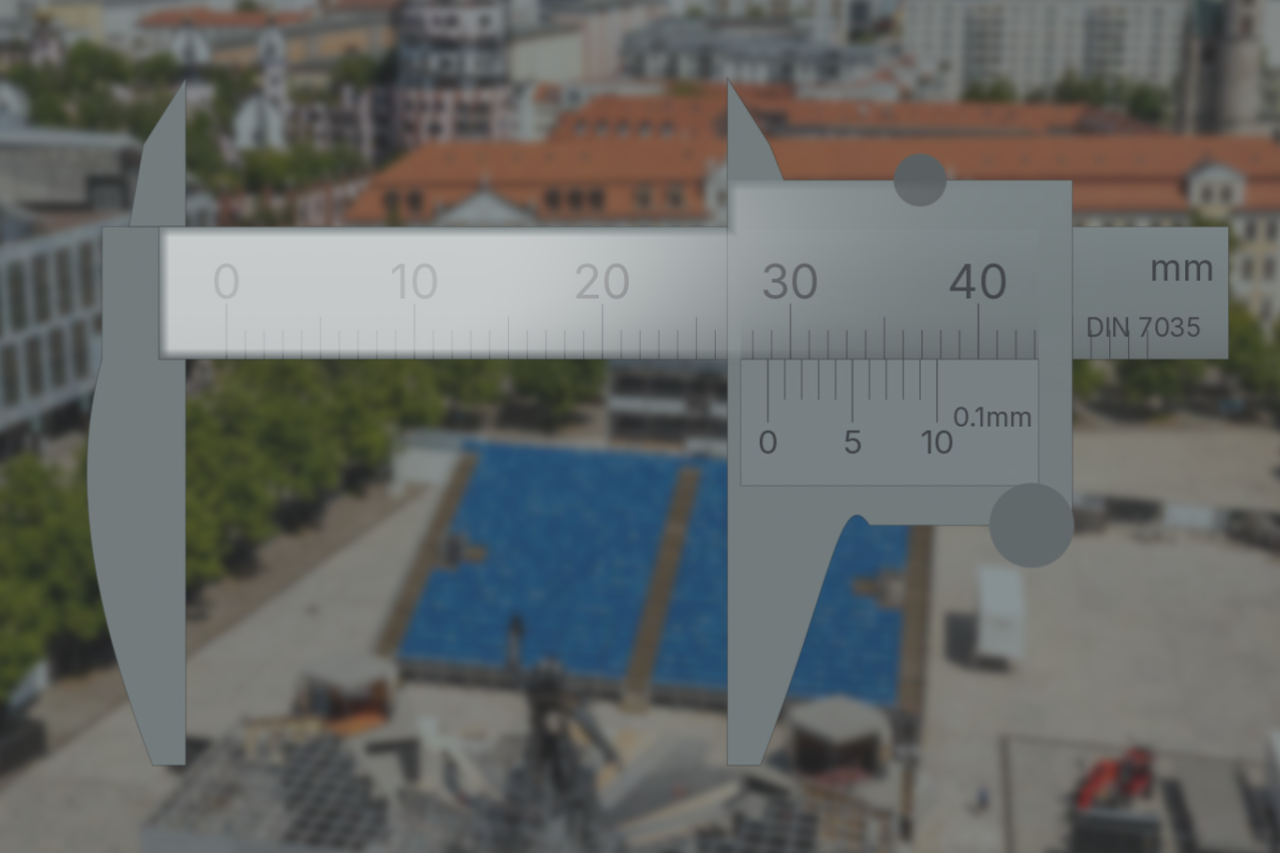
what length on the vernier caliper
28.8 mm
